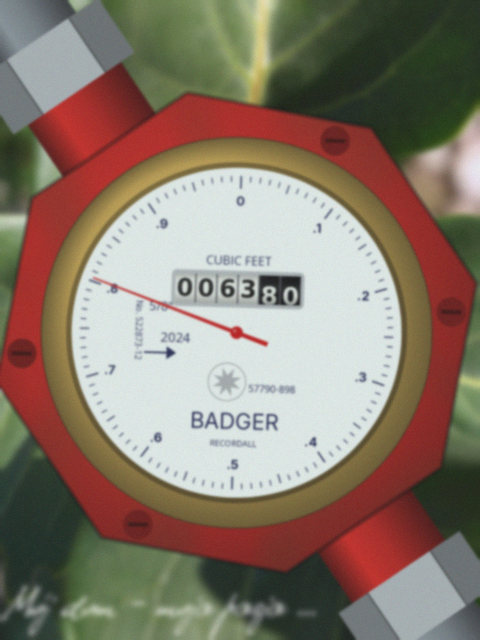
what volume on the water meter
6379.80 ft³
